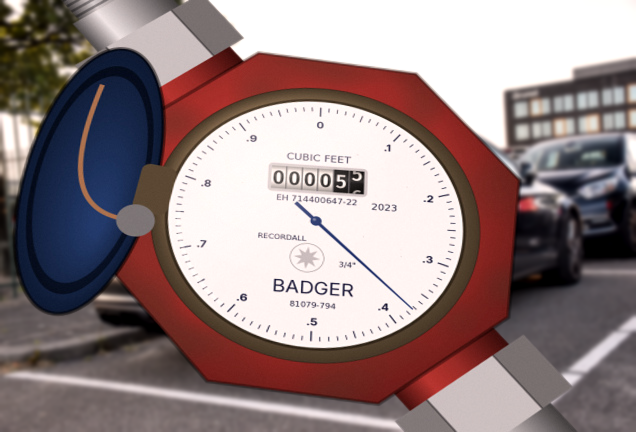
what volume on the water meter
55.37 ft³
